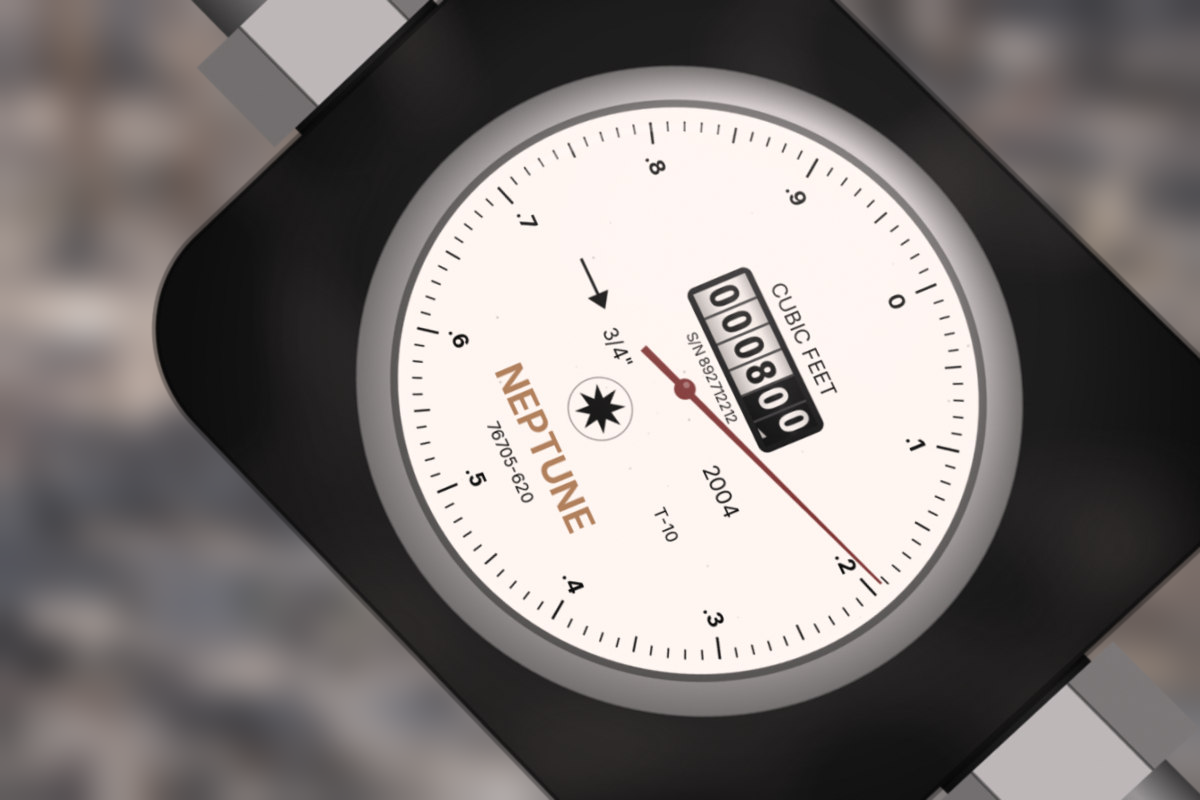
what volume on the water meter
800.19 ft³
